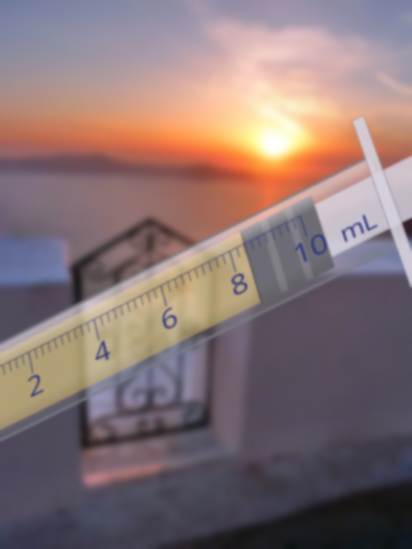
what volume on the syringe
8.4 mL
